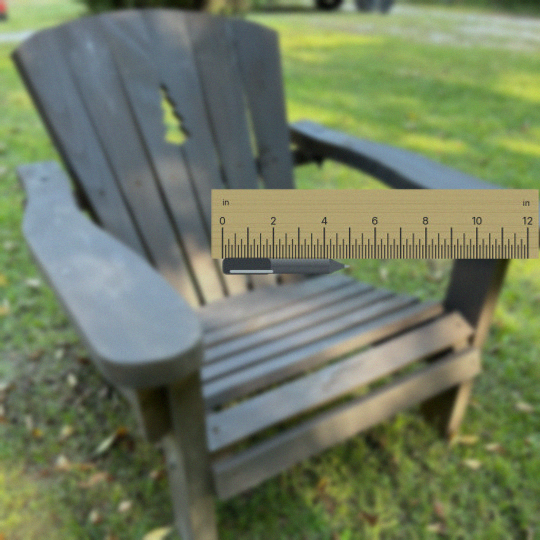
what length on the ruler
5 in
